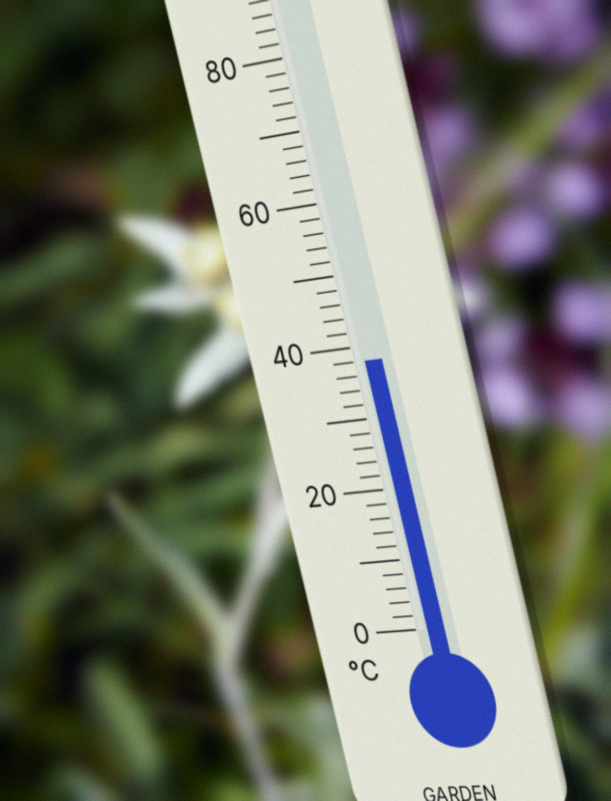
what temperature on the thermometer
38 °C
